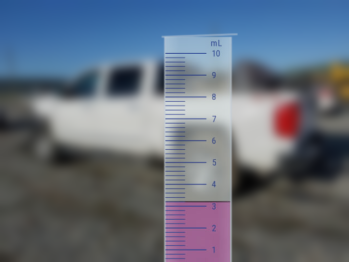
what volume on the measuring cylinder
3.2 mL
